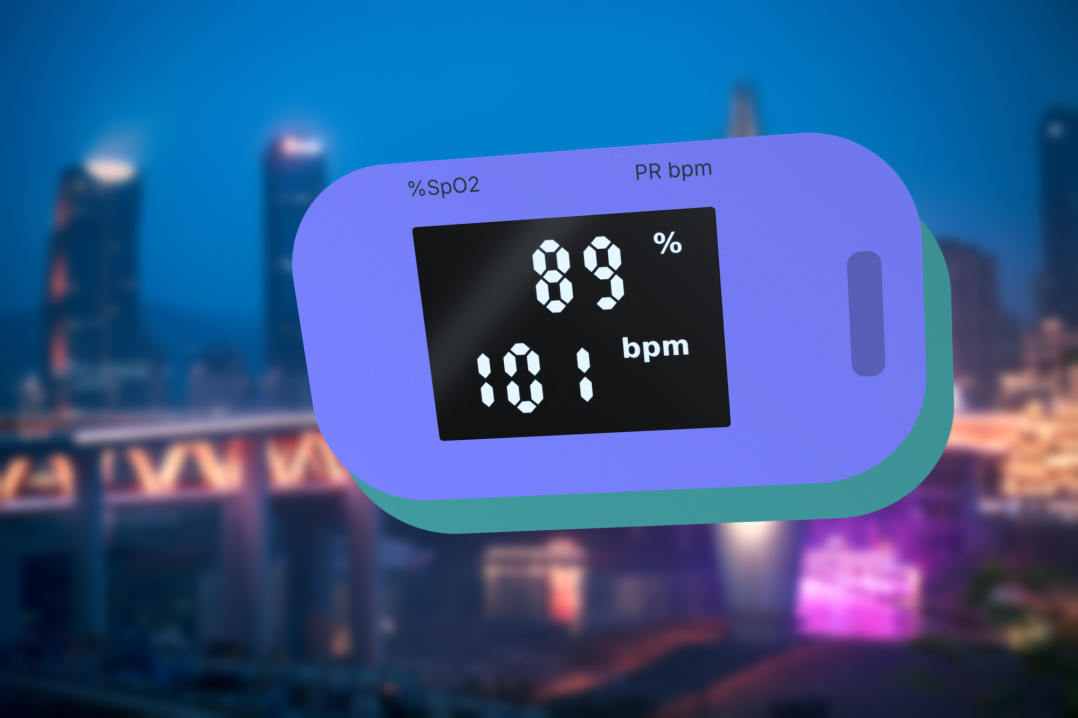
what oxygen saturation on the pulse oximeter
89 %
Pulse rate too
101 bpm
